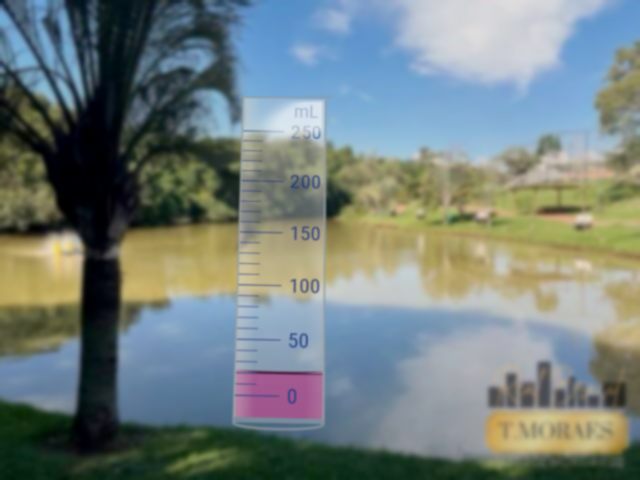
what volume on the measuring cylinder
20 mL
